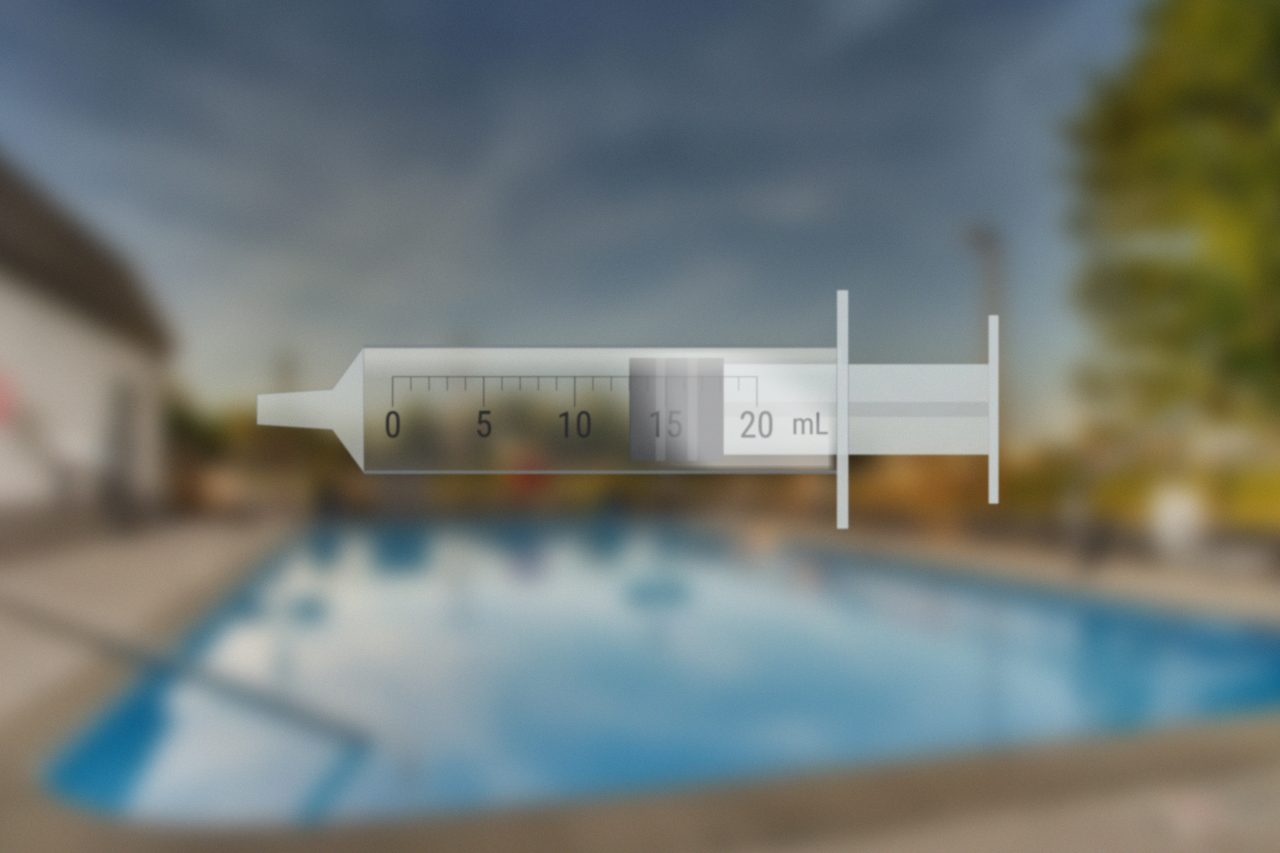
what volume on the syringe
13 mL
